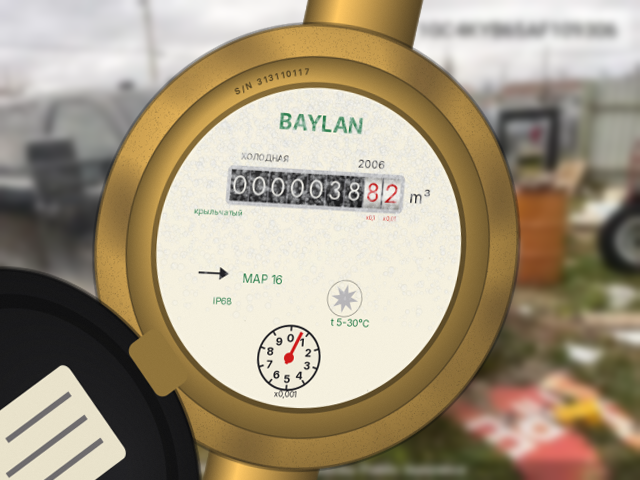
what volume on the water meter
38.820 m³
